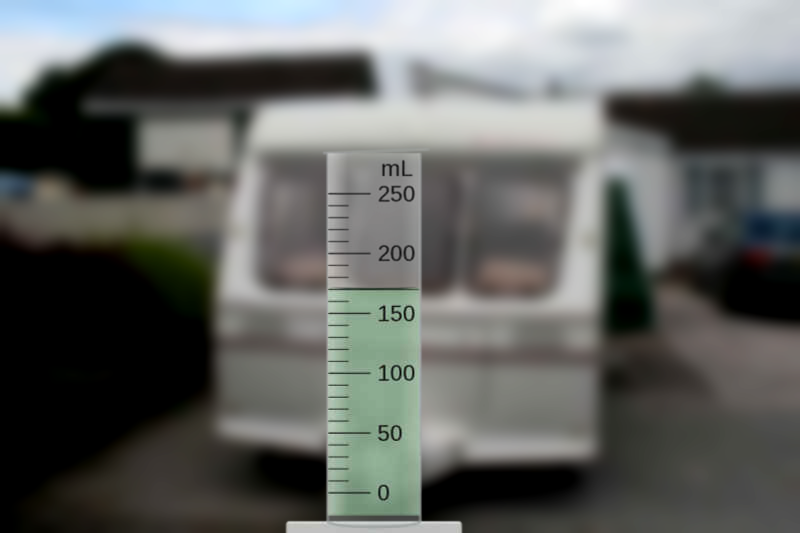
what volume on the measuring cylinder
170 mL
